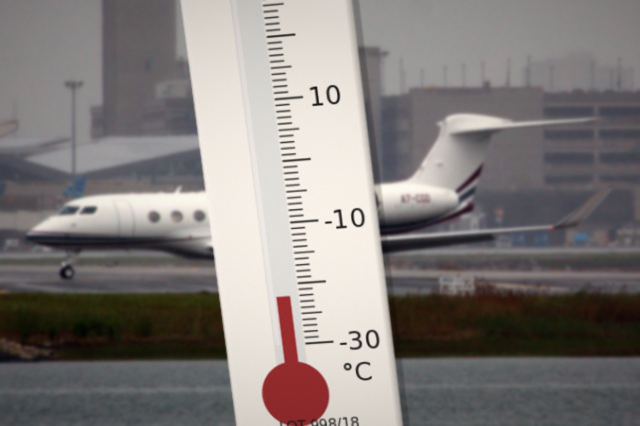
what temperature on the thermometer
-22 °C
